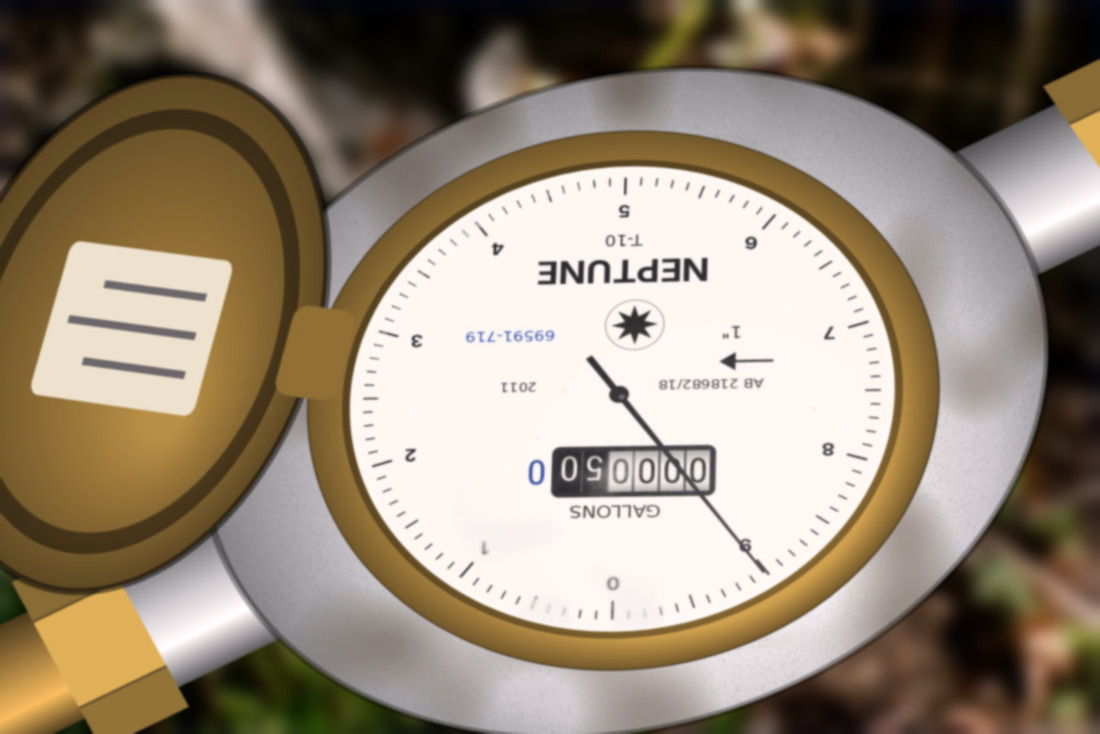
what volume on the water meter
499.0 gal
